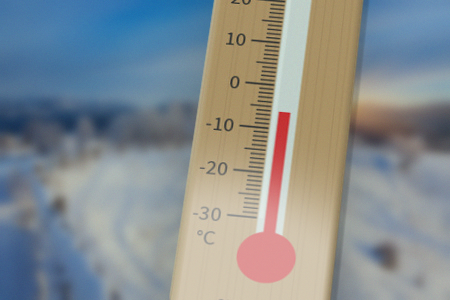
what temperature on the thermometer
-6 °C
